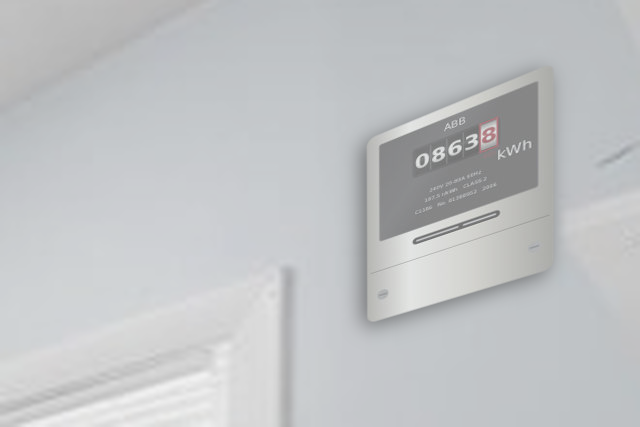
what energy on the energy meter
863.8 kWh
